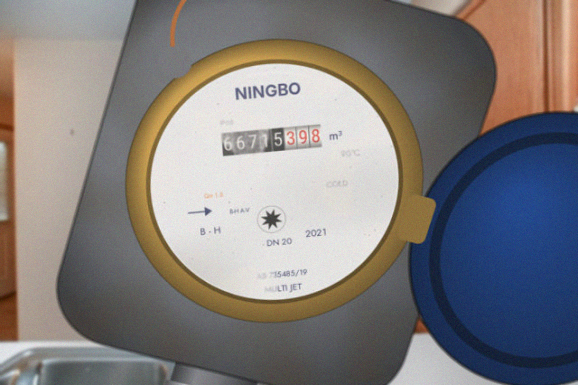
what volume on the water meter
66715.398 m³
